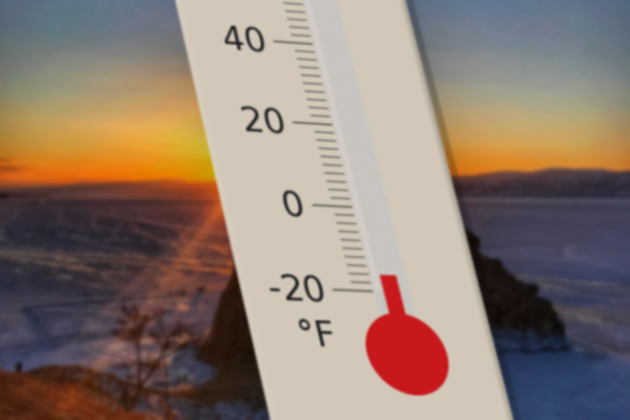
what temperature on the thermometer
-16 °F
